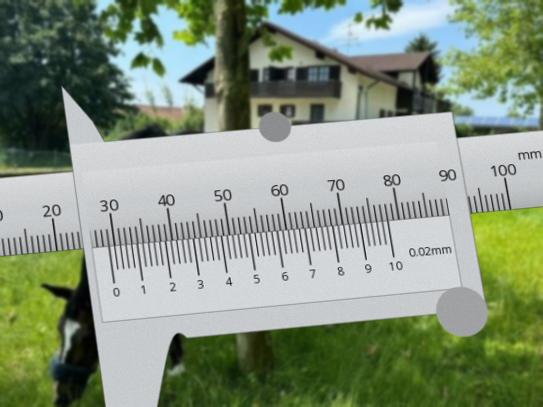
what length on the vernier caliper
29.0 mm
